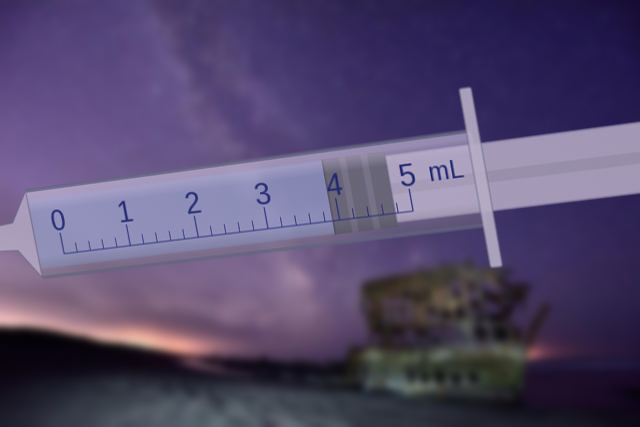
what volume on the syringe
3.9 mL
